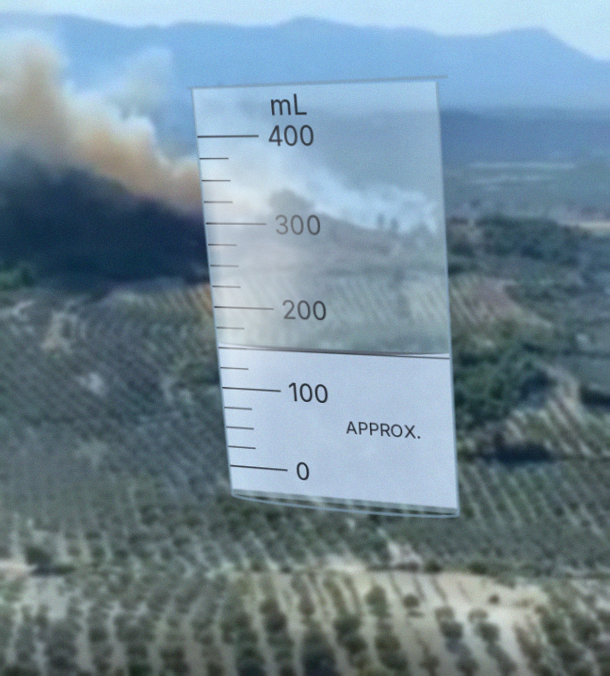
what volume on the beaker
150 mL
